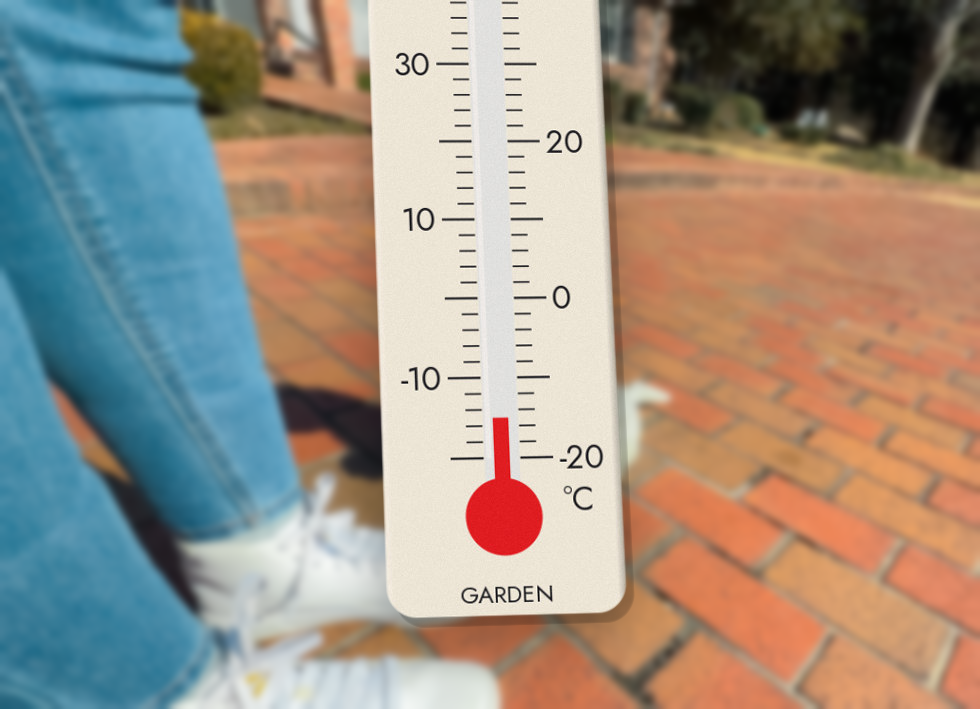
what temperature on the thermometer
-15 °C
